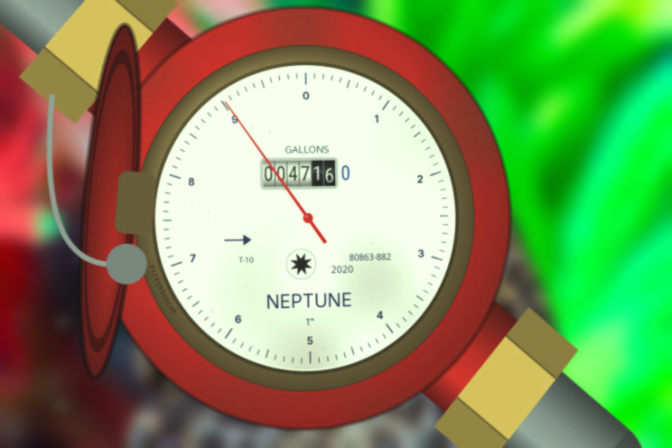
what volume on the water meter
47159.0 gal
